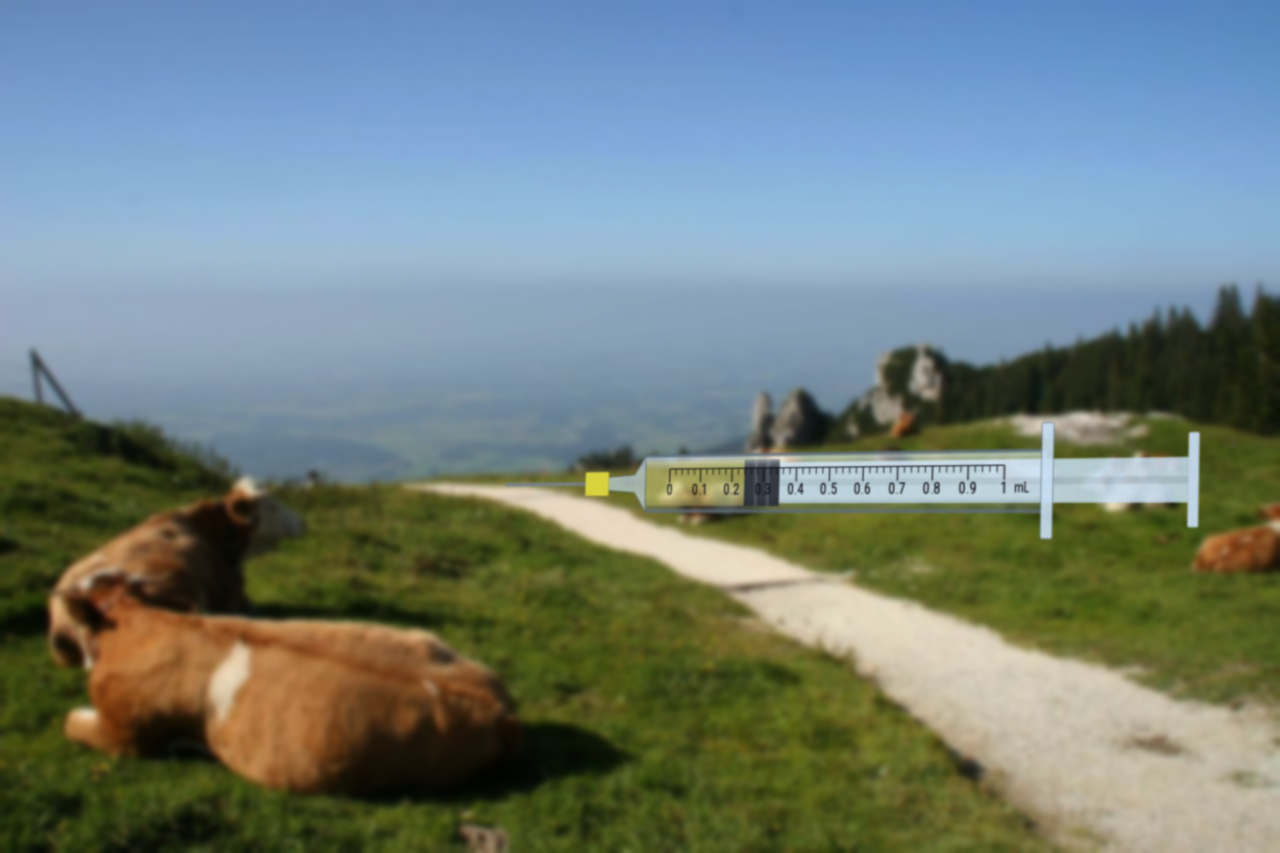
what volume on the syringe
0.24 mL
